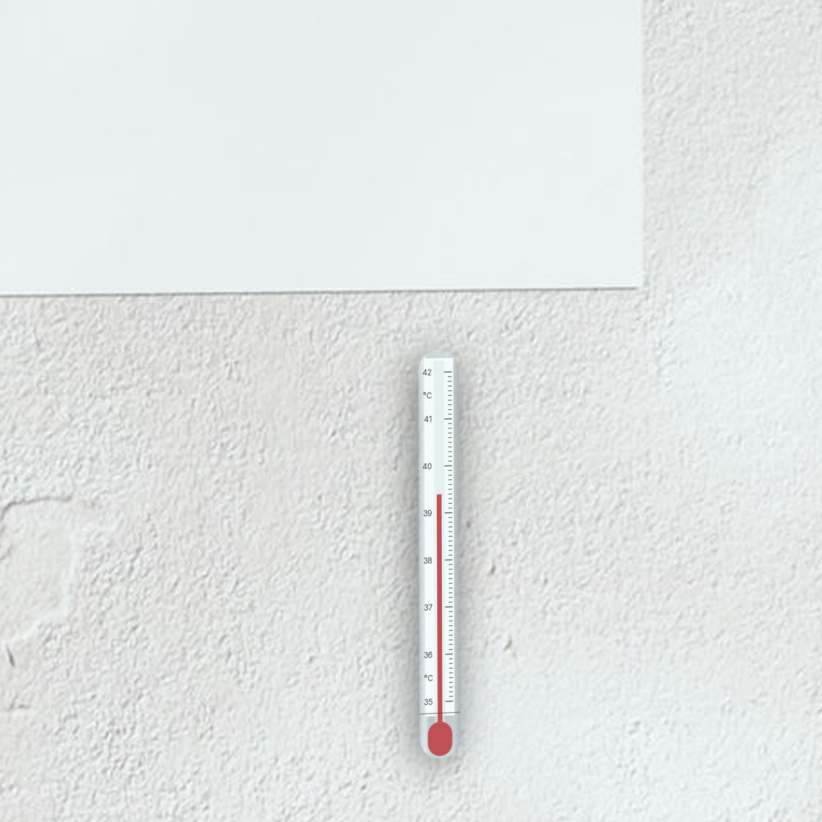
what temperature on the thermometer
39.4 °C
